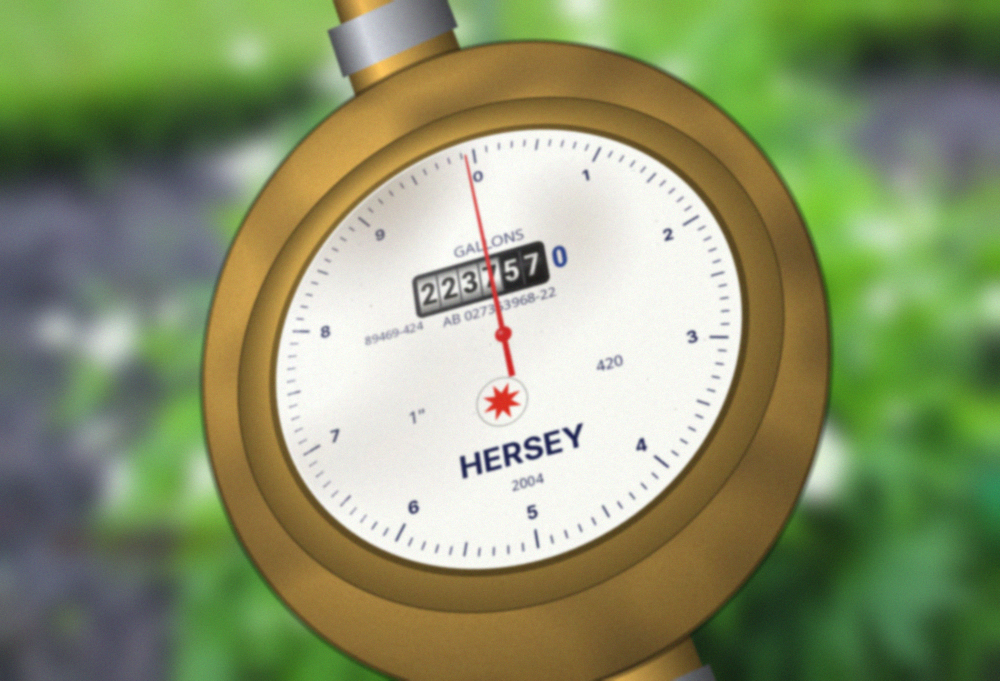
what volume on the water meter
2237569.9 gal
